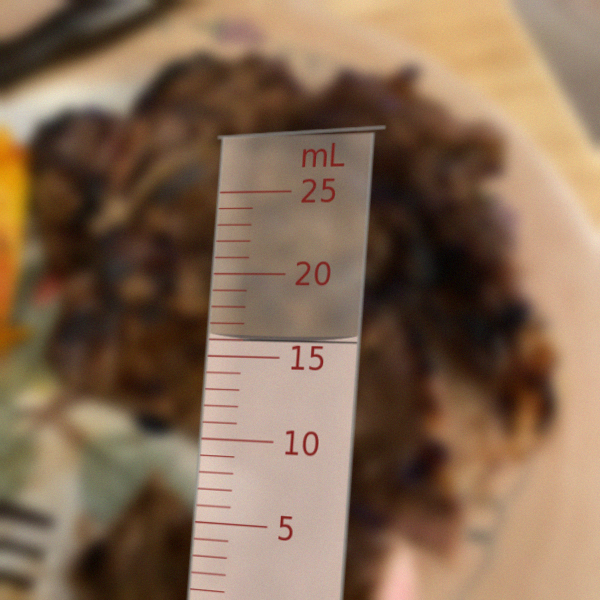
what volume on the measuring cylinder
16 mL
